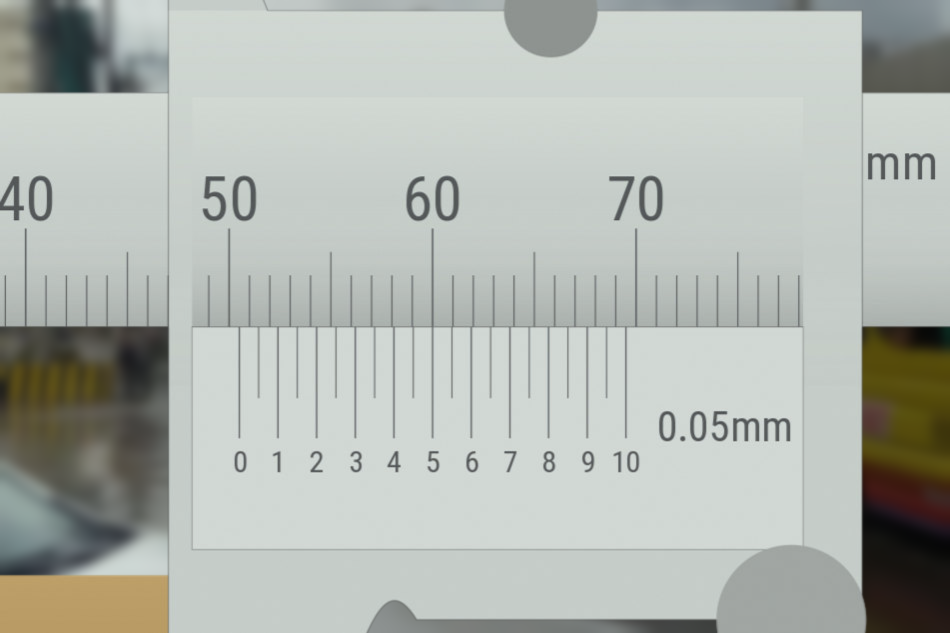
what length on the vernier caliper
50.5 mm
